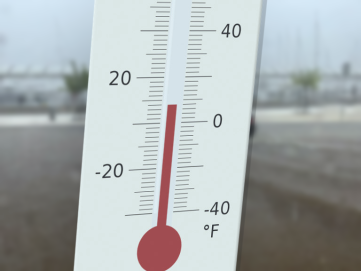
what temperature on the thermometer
8 °F
